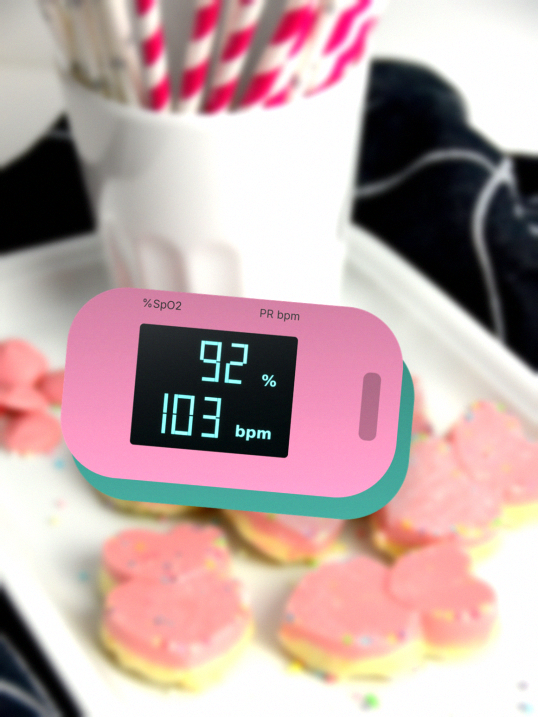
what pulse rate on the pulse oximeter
103 bpm
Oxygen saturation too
92 %
